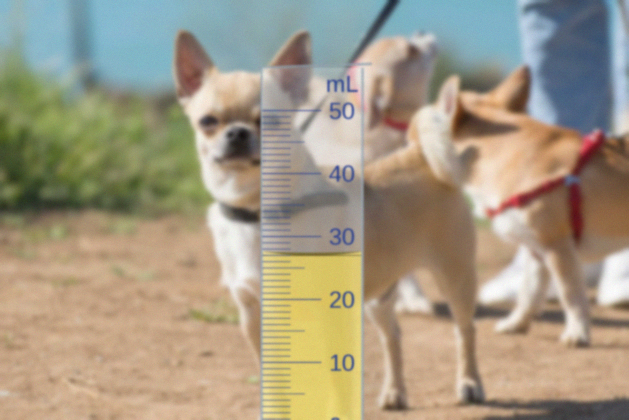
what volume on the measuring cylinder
27 mL
